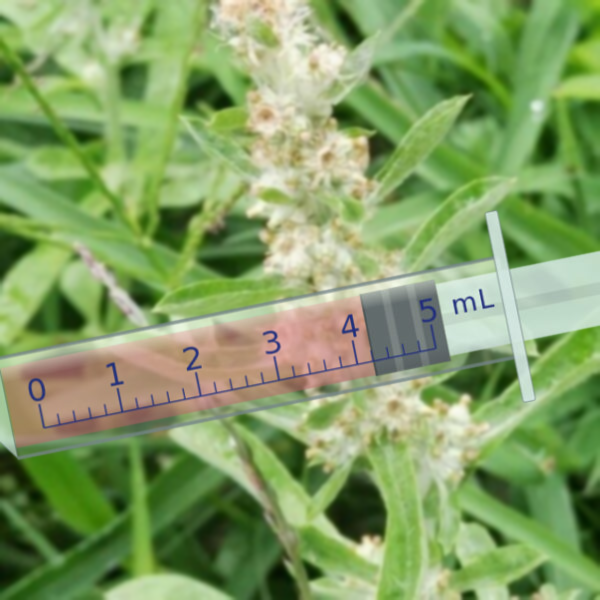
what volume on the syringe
4.2 mL
